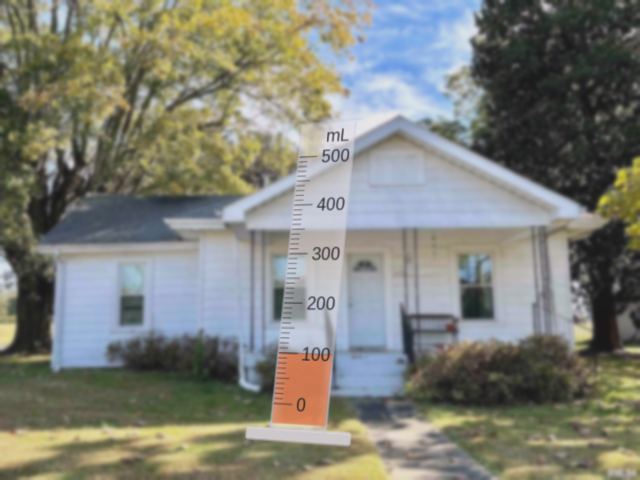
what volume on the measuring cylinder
100 mL
